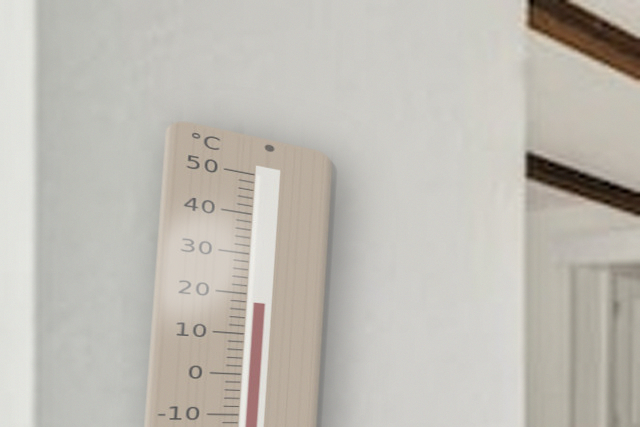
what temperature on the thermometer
18 °C
